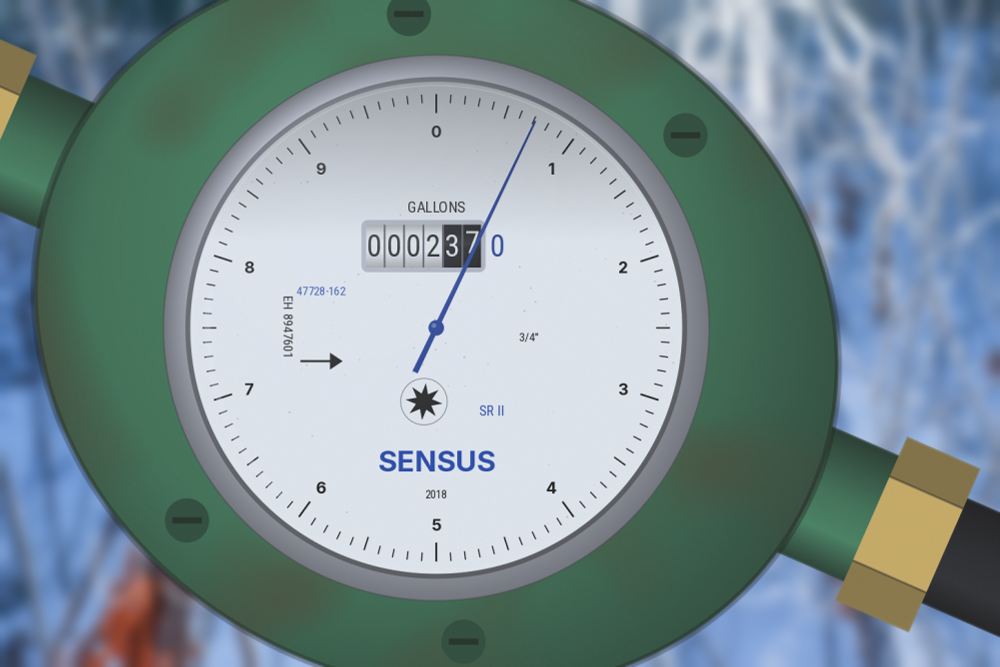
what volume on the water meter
2370.7 gal
